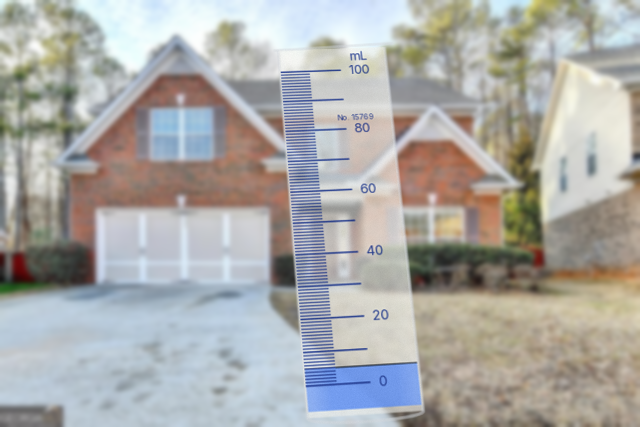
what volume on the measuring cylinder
5 mL
